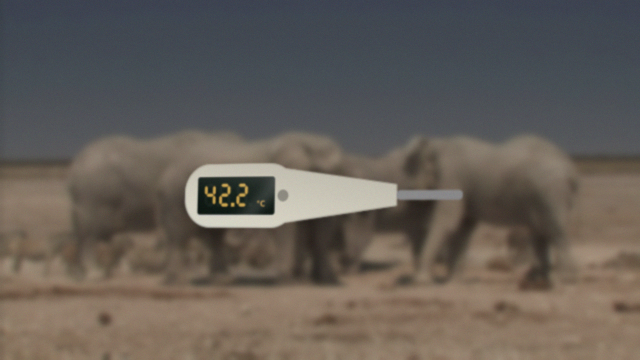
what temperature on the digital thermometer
42.2 °C
